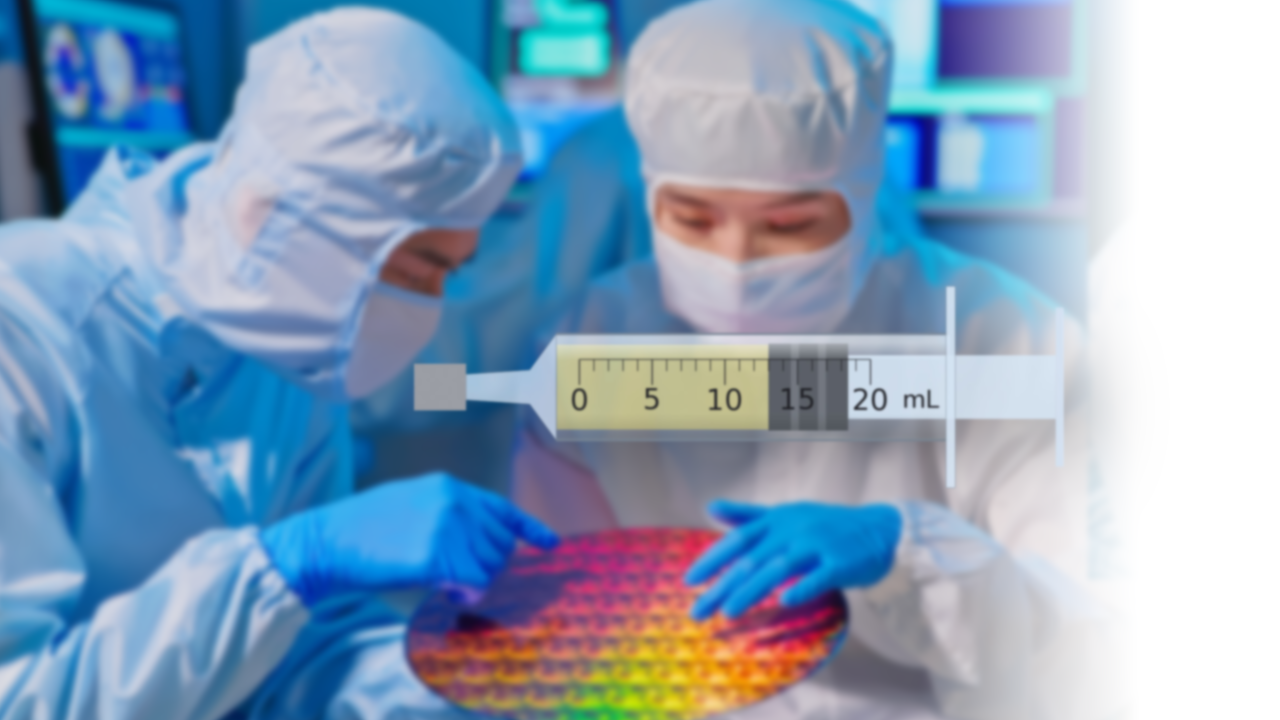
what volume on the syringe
13 mL
